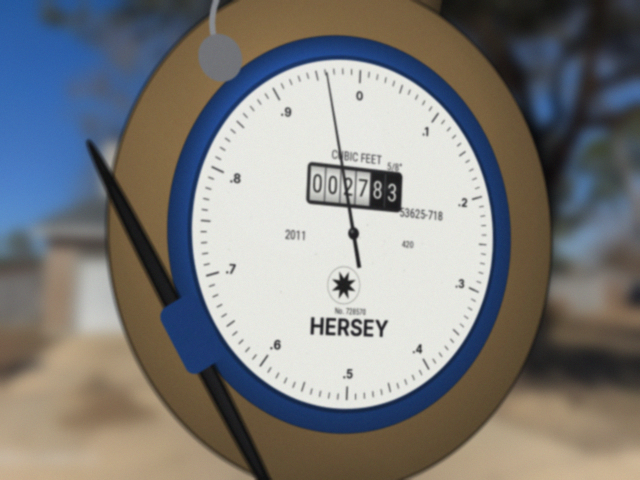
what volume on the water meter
2782.96 ft³
